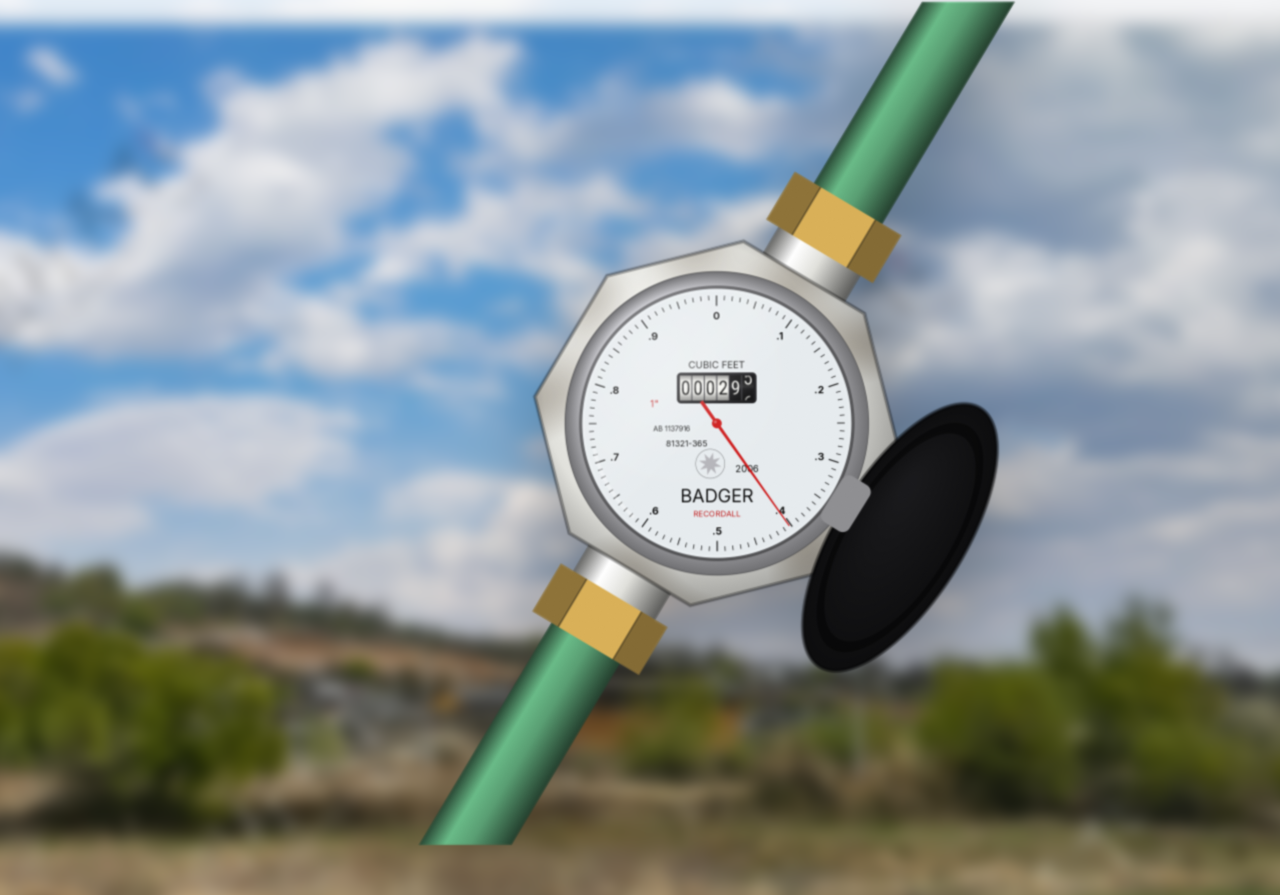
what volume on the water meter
295.40 ft³
